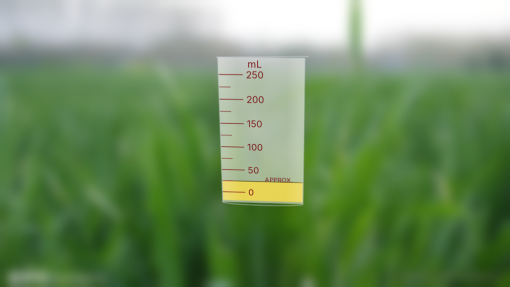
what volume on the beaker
25 mL
